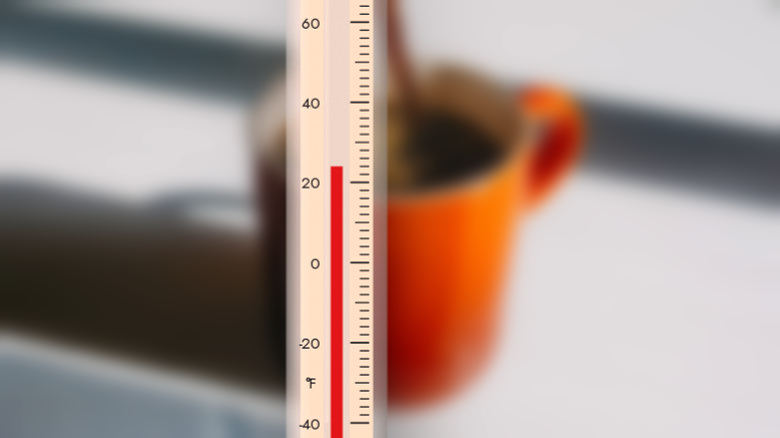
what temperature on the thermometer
24 °F
